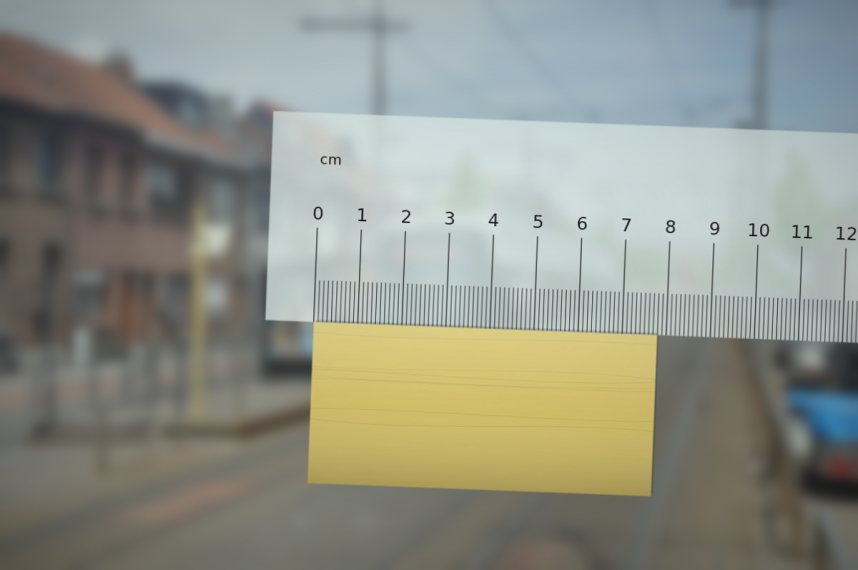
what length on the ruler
7.8 cm
